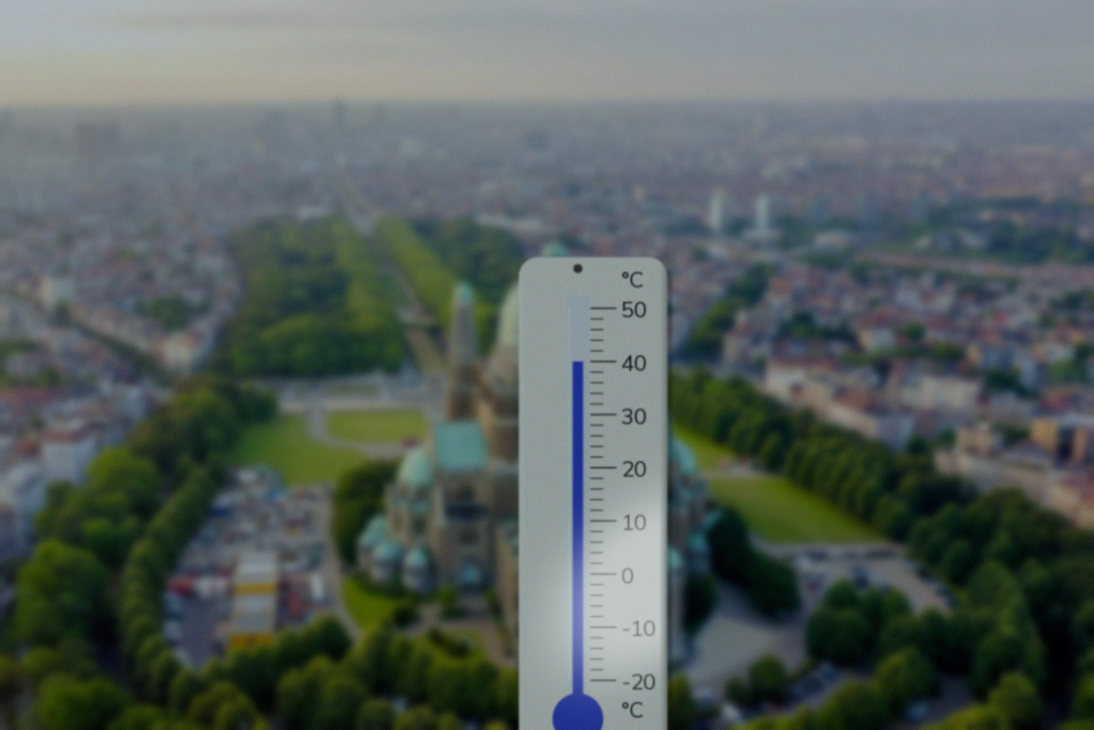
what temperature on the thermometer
40 °C
